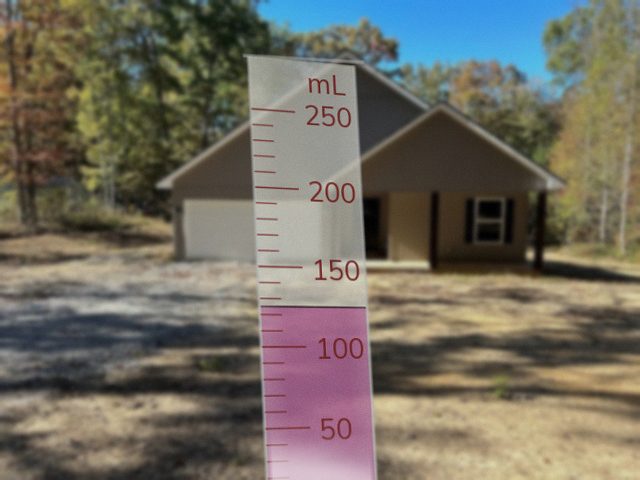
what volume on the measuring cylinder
125 mL
